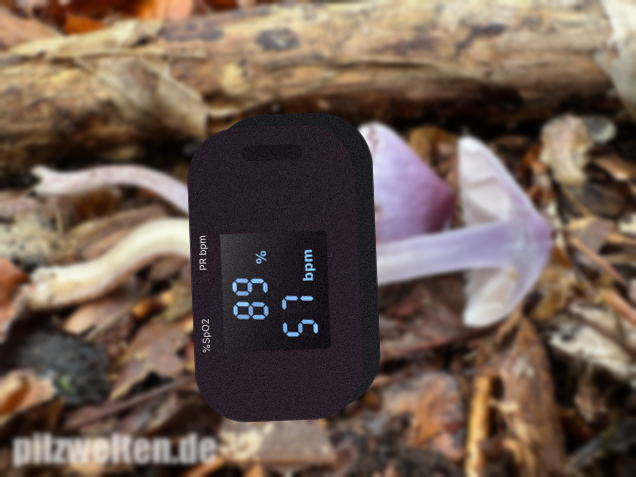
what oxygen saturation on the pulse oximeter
89 %
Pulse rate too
57 bpm
